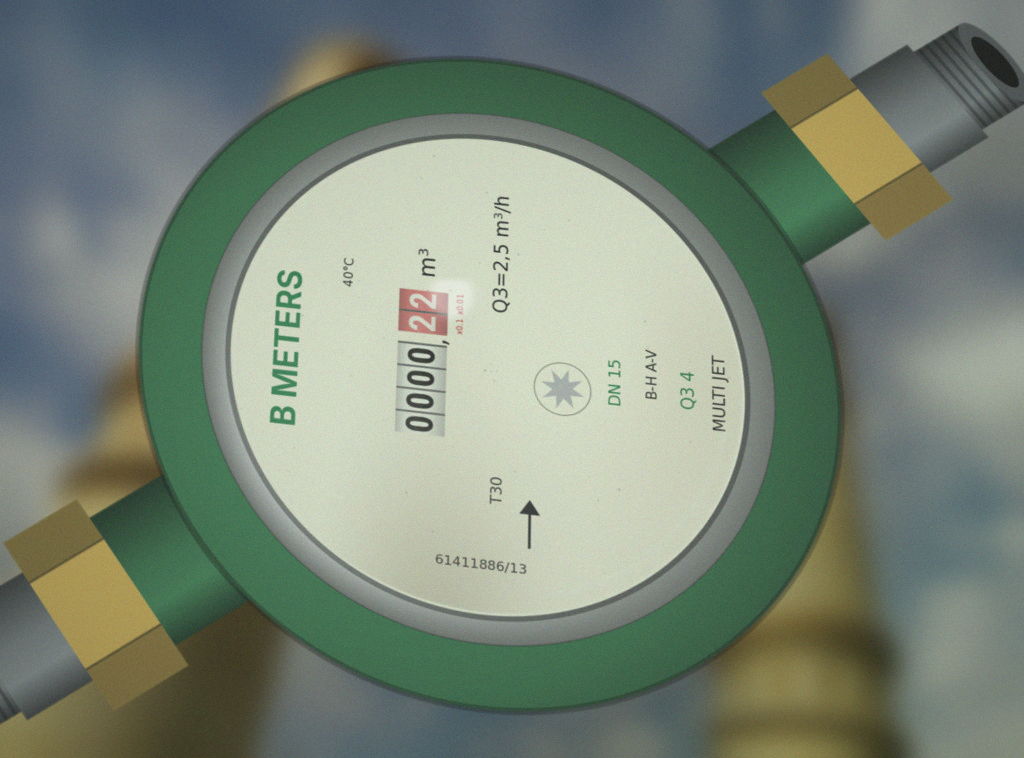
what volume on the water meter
0.22 m³
